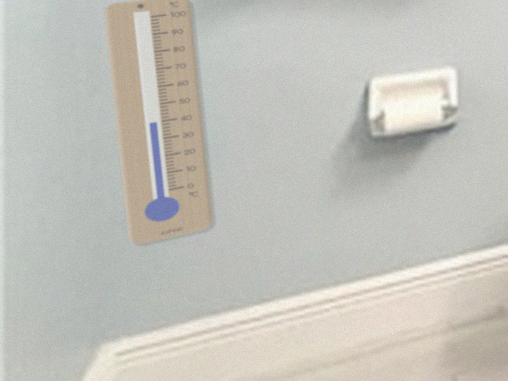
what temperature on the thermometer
40 °C
